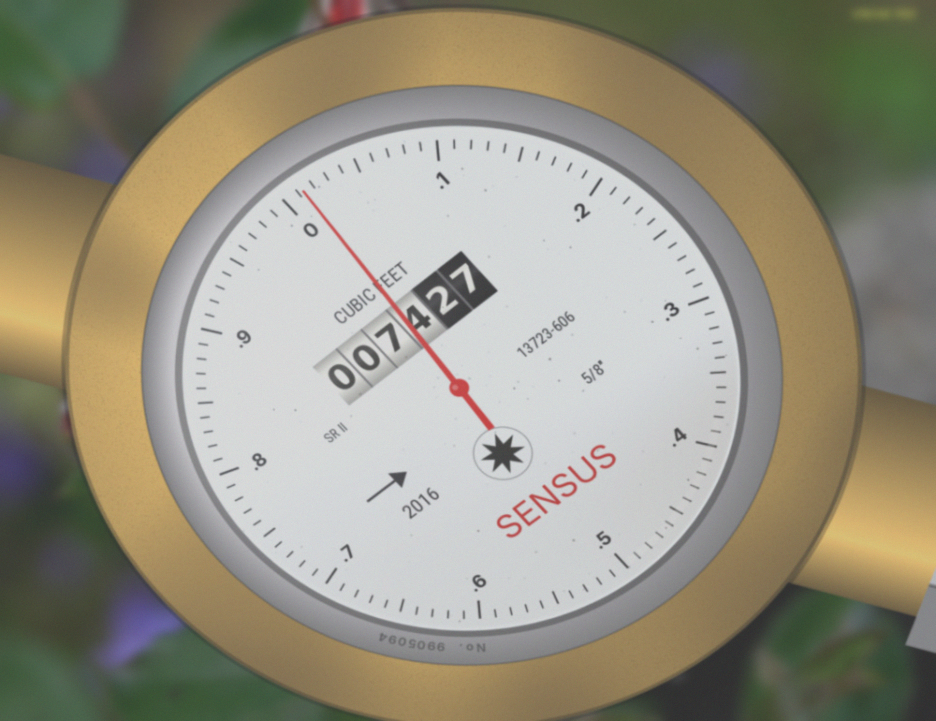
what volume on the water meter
7427.01 ft³
